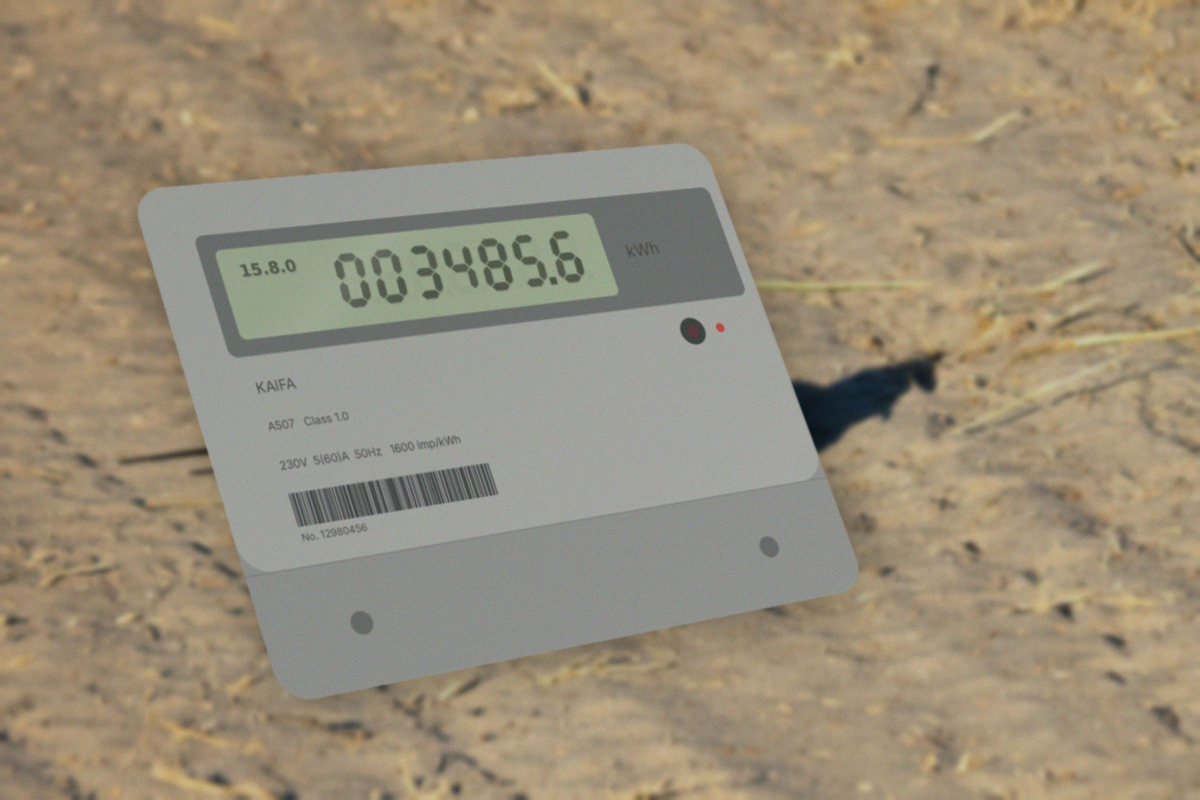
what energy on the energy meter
3485.6 kWh
